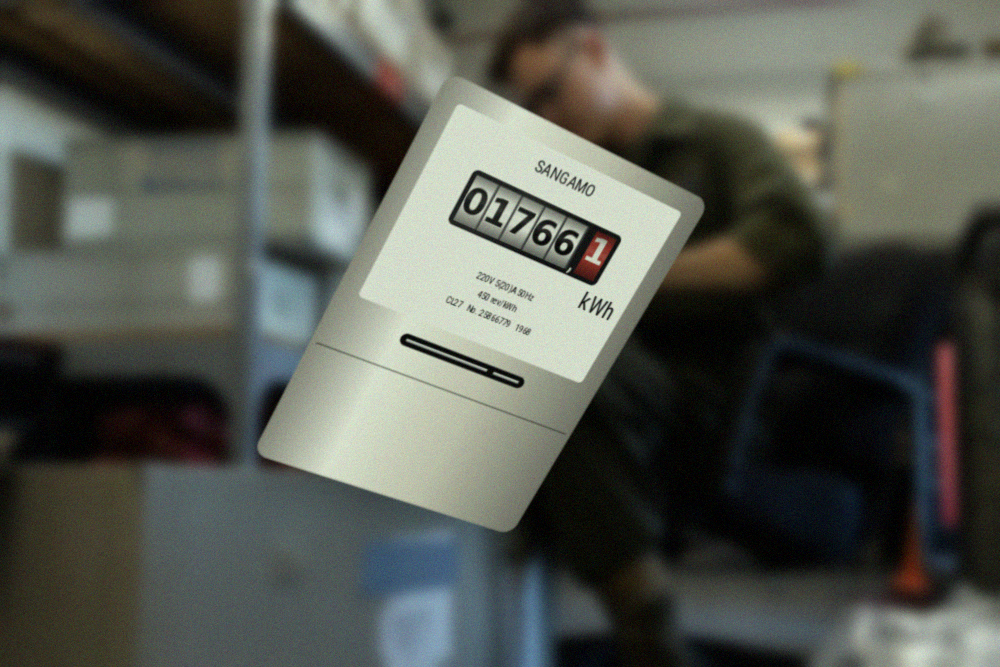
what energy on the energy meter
1766.1 kWh
